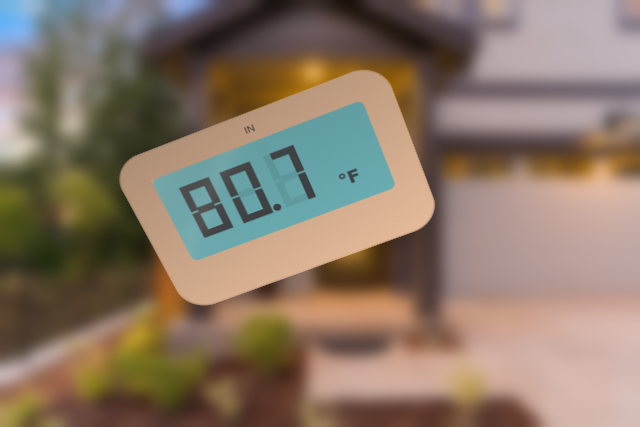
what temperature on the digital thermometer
80.7 °F
